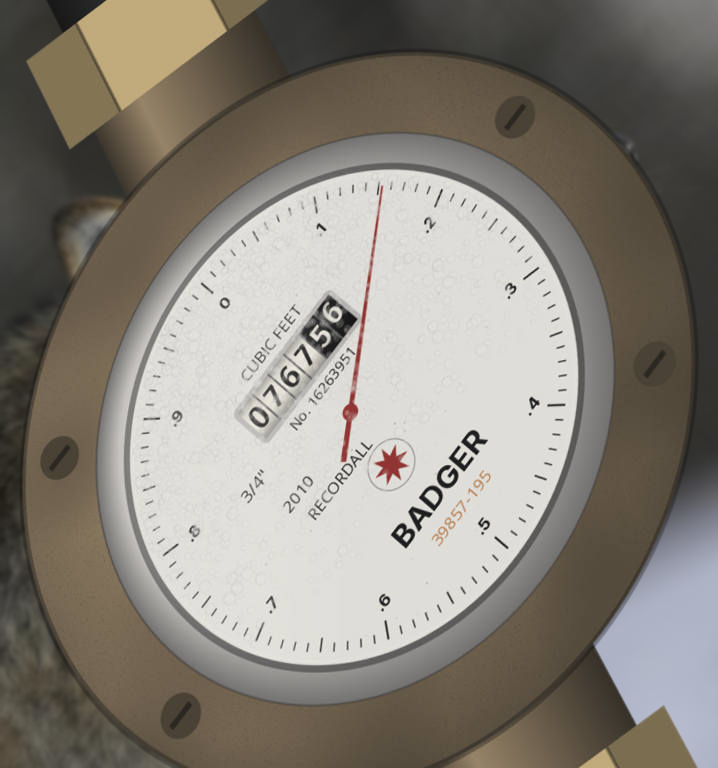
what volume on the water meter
76756.15 ft³
